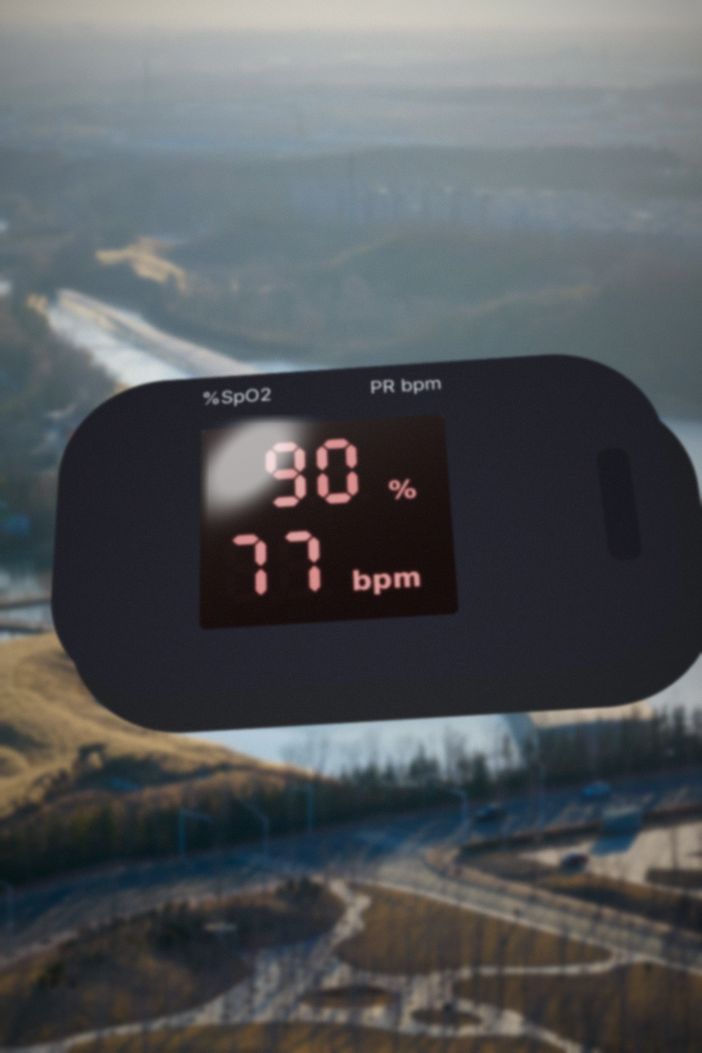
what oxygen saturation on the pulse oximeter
90 %
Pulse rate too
77 bpm
